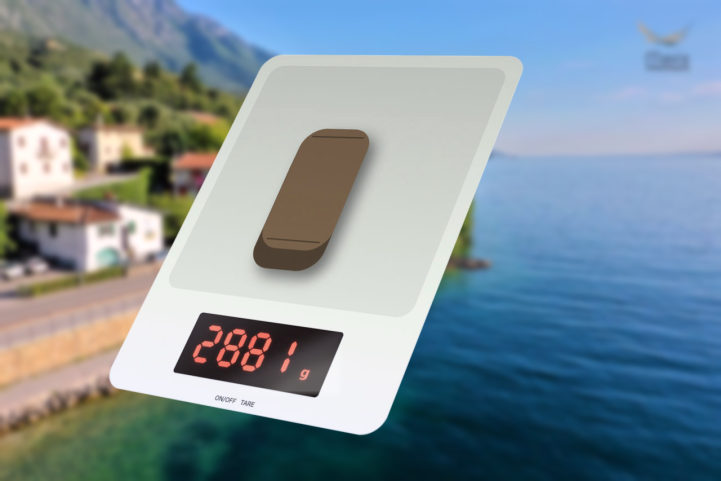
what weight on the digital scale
2881 g
